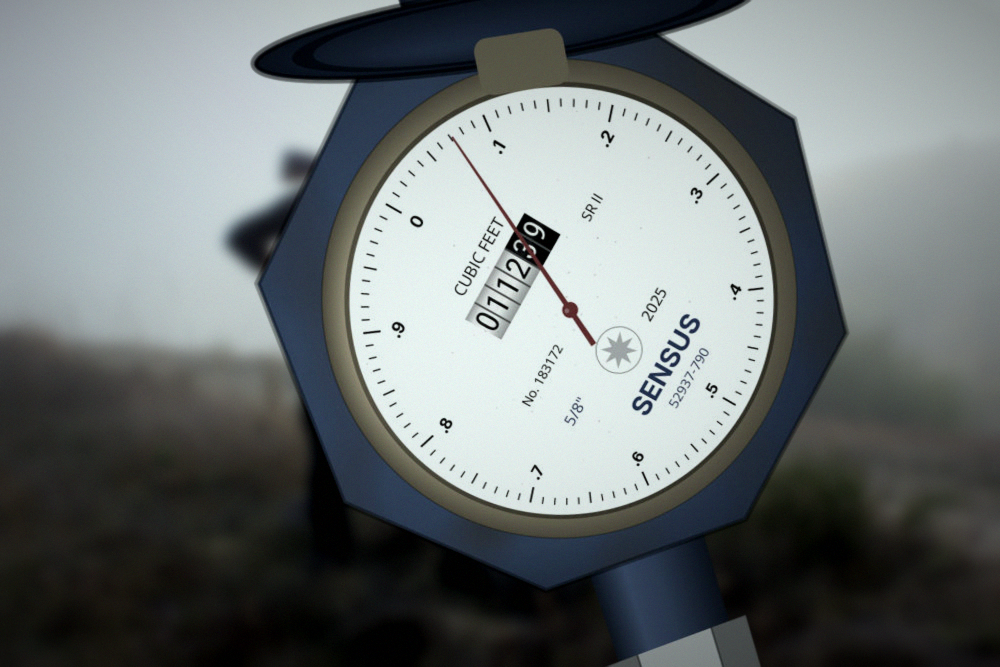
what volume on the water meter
11239.07 ft³
